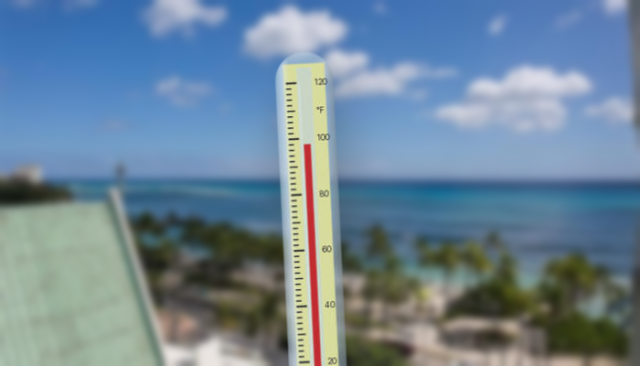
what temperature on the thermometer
98 °F
